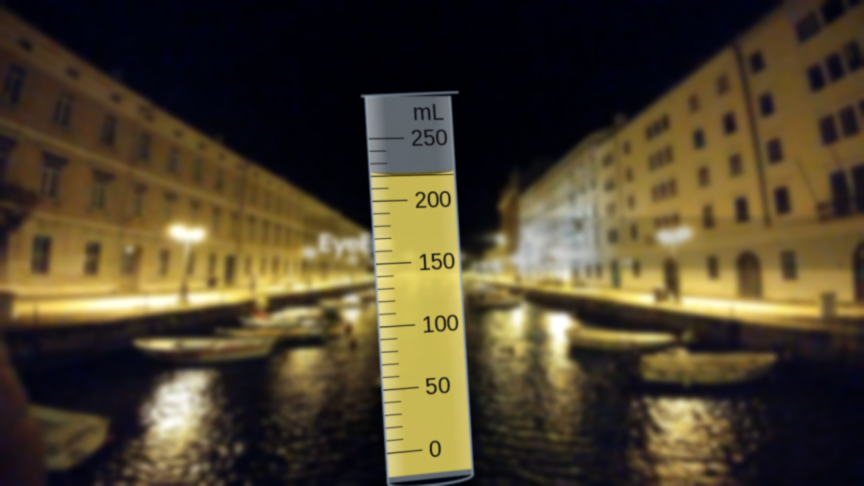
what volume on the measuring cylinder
220 mL
